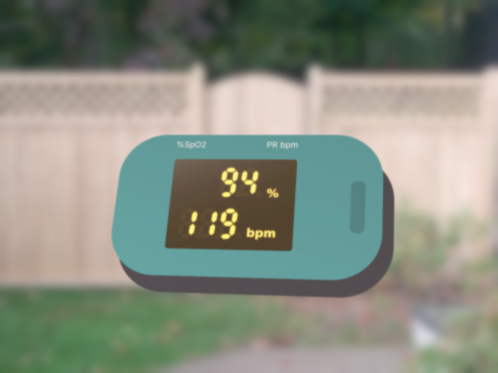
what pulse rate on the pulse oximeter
119 bpm
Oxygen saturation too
94 %
